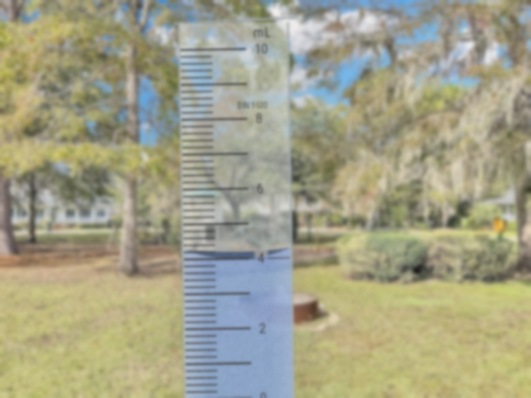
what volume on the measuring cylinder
4 mL
